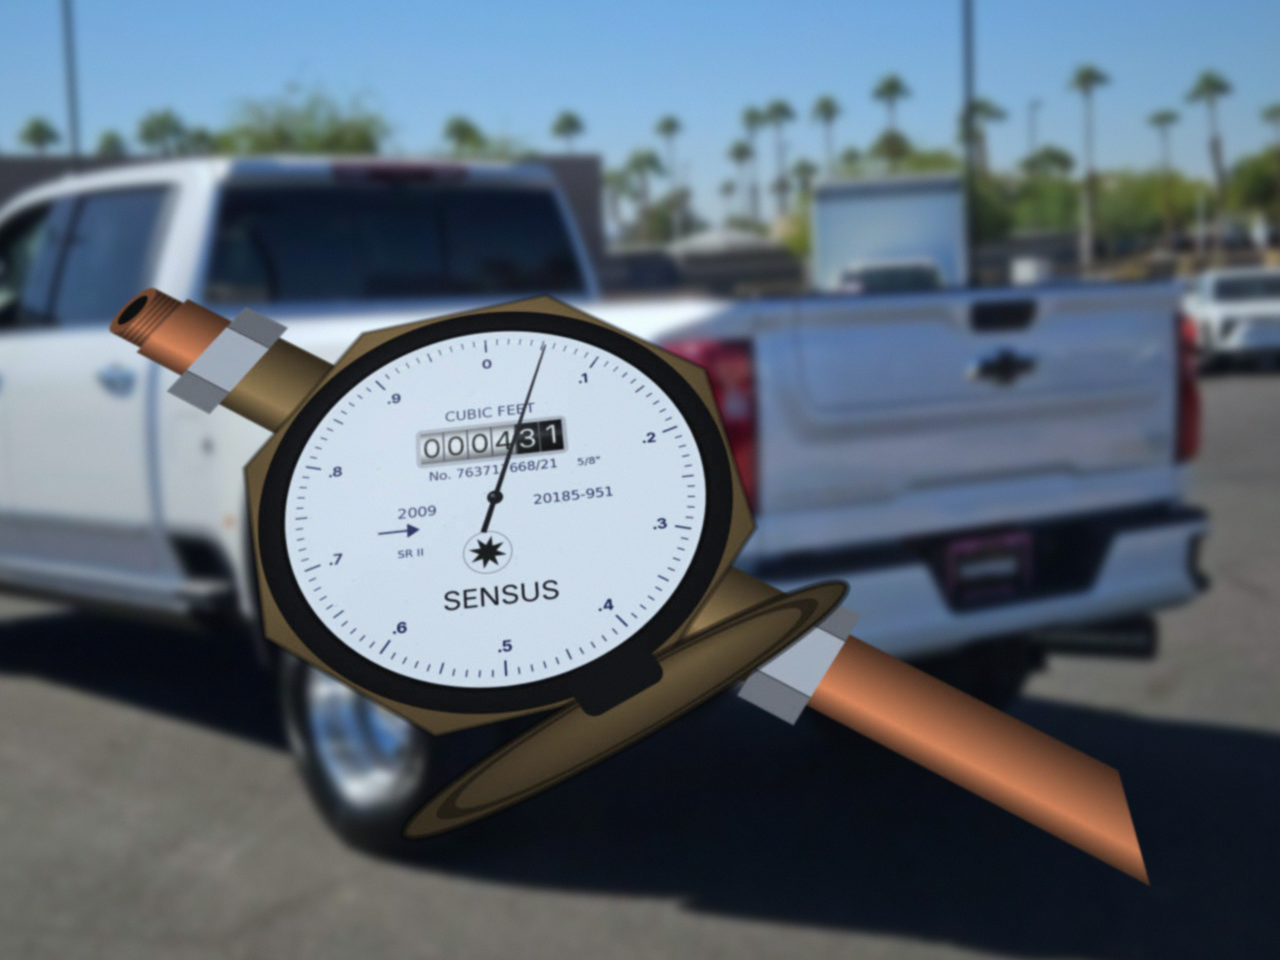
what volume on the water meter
431.05 ft³
